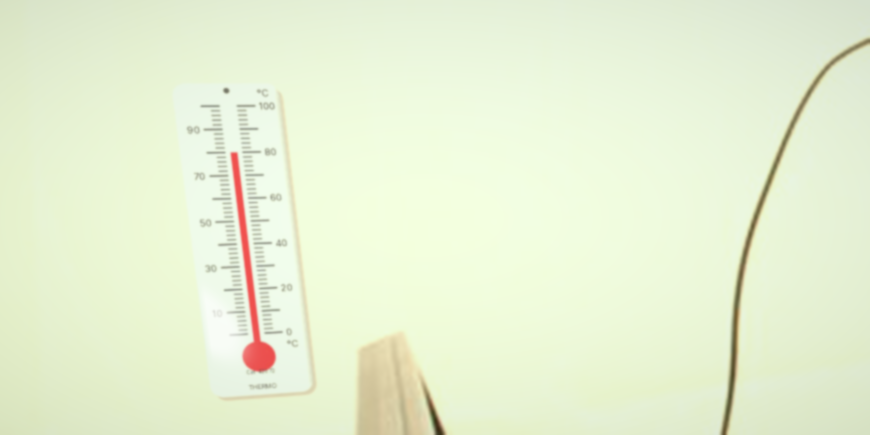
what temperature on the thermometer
80 °C
